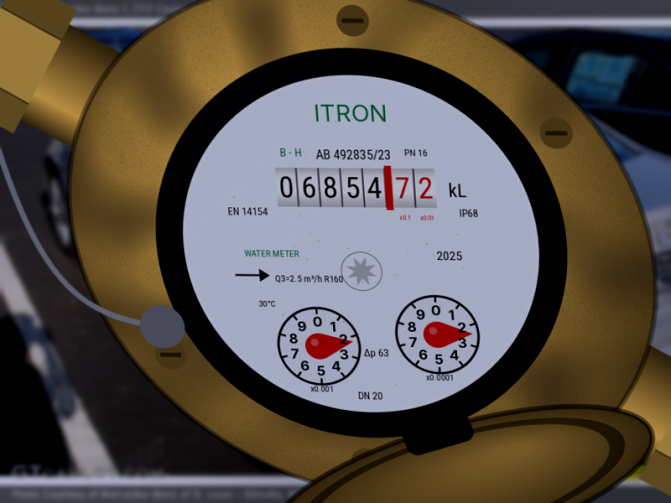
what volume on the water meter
6854.7222 kL
